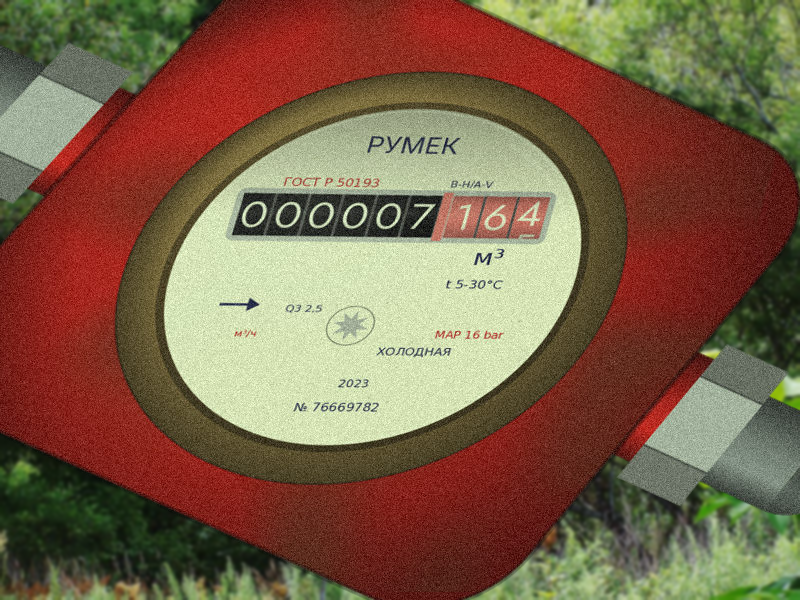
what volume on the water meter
7.164 m³
